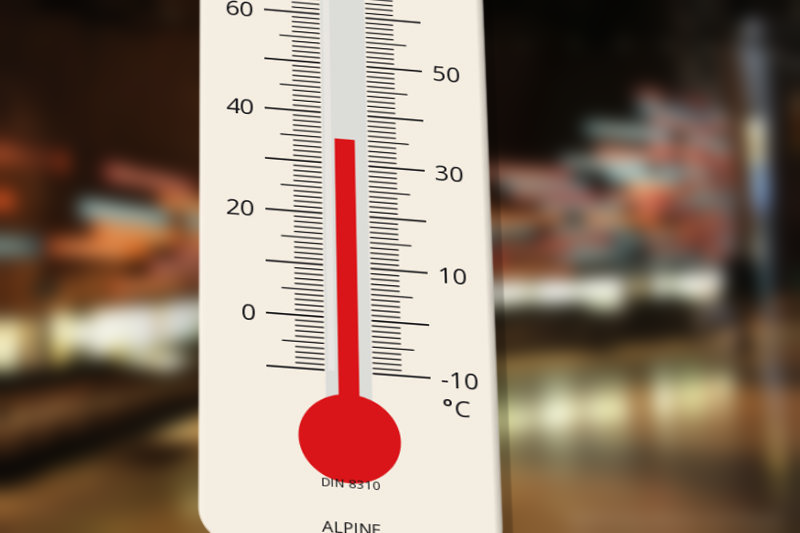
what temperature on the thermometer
35 °C
